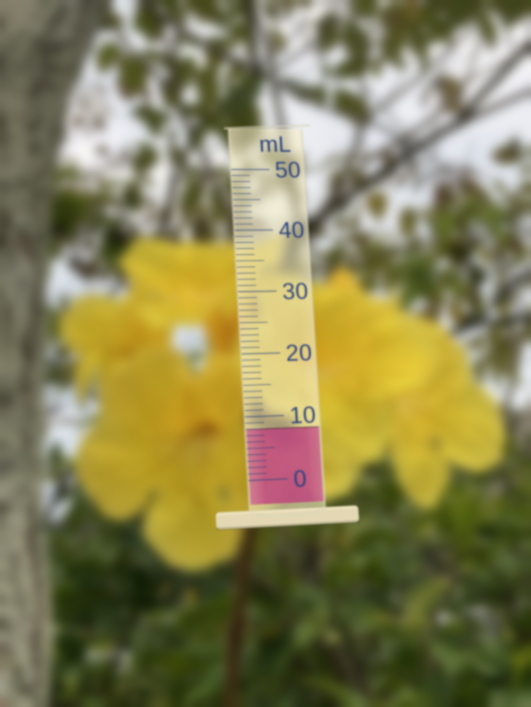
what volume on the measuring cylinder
8 mL
